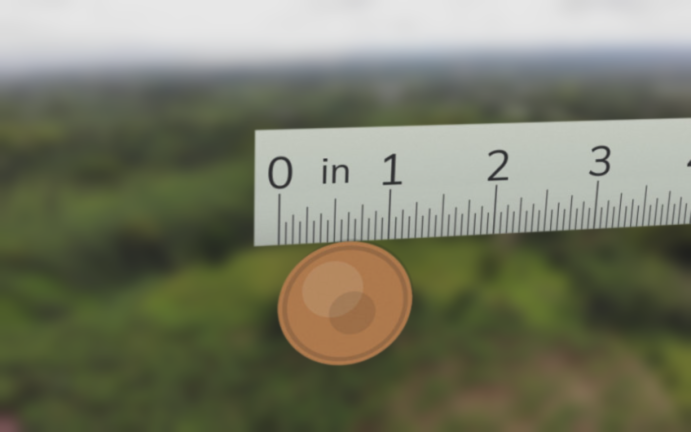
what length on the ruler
1.25 in
